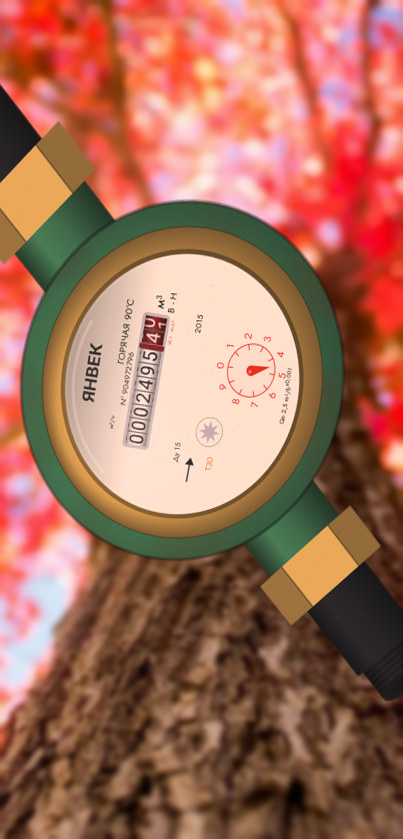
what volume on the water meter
2495.404 m³
